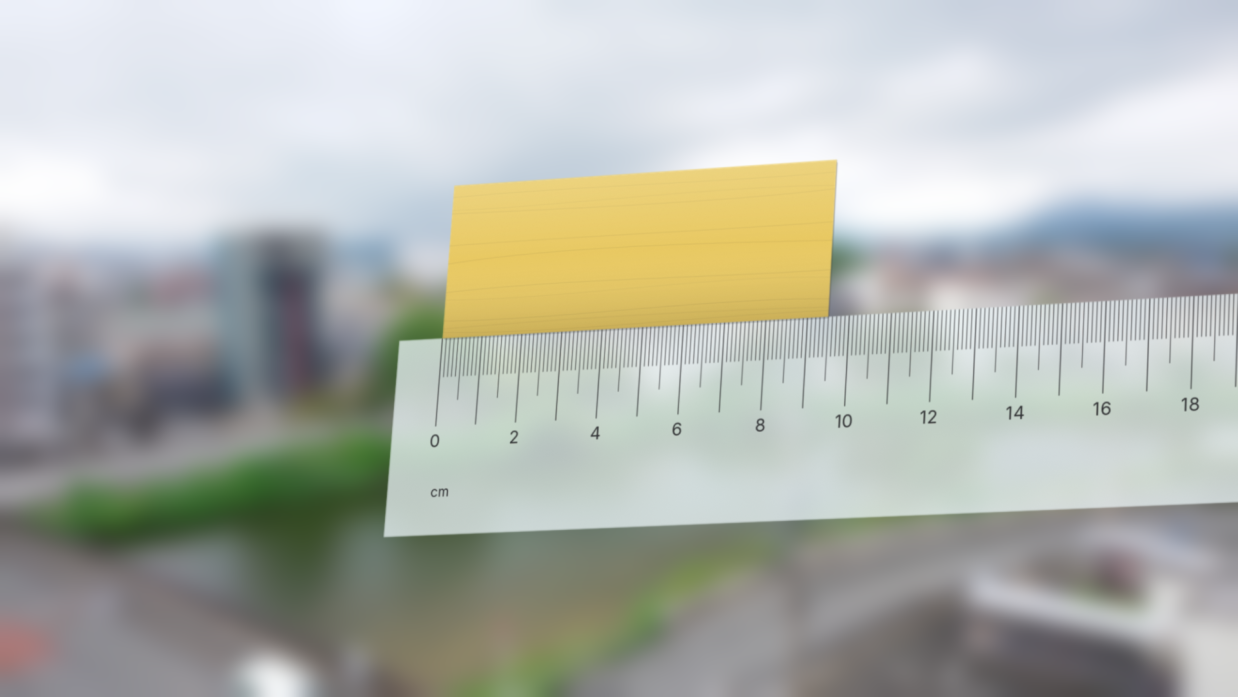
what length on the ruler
9.5 cm
